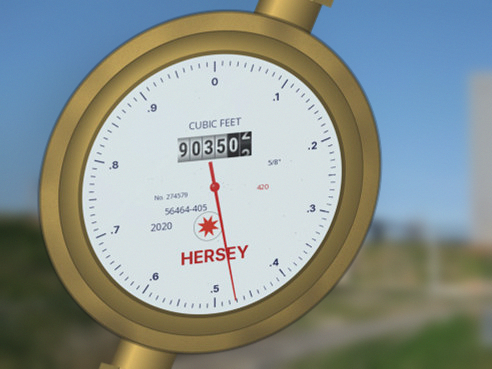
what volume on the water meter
903502.47 ft³
